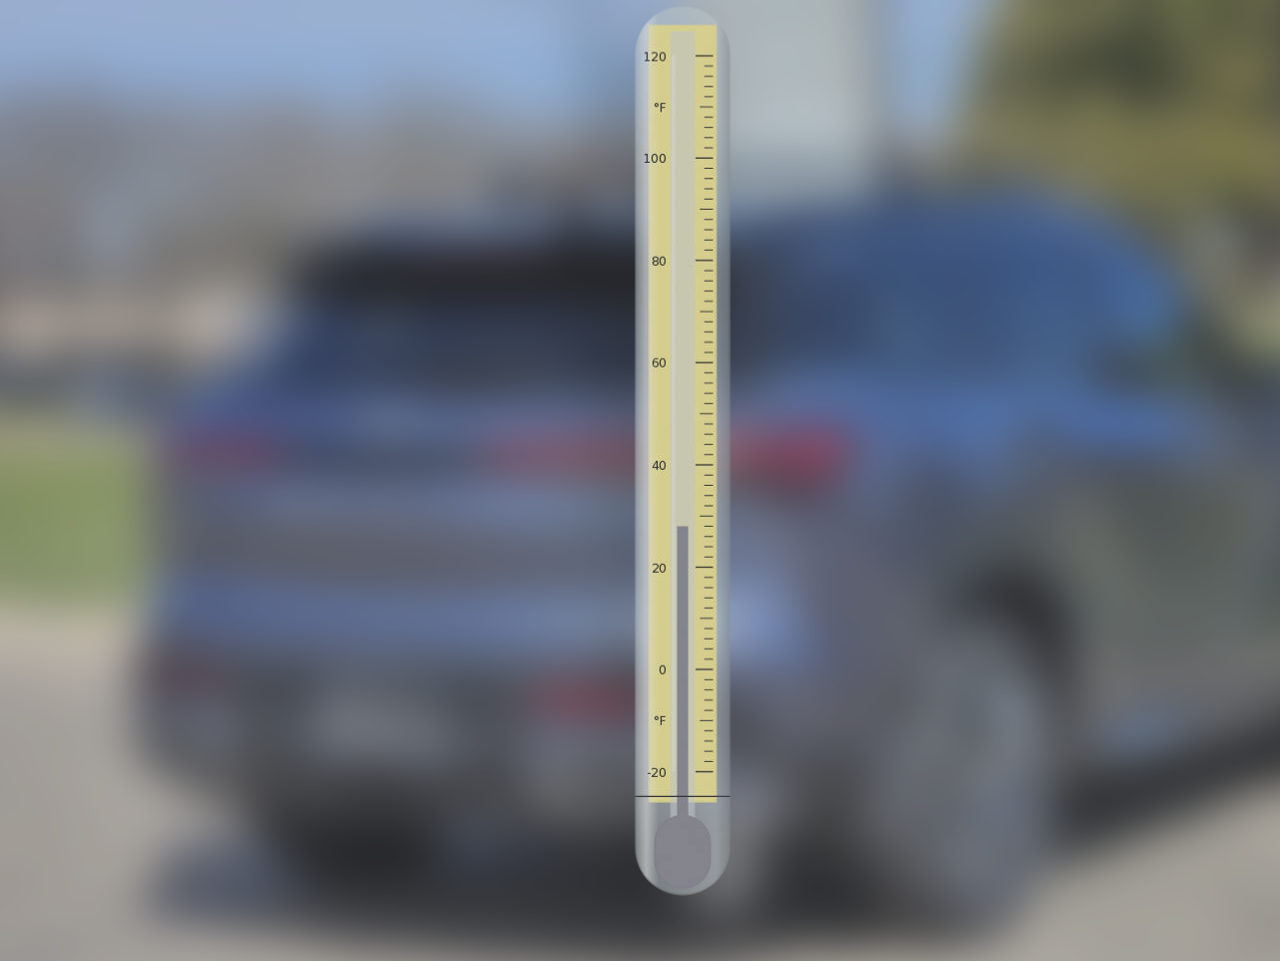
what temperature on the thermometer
28 °F
